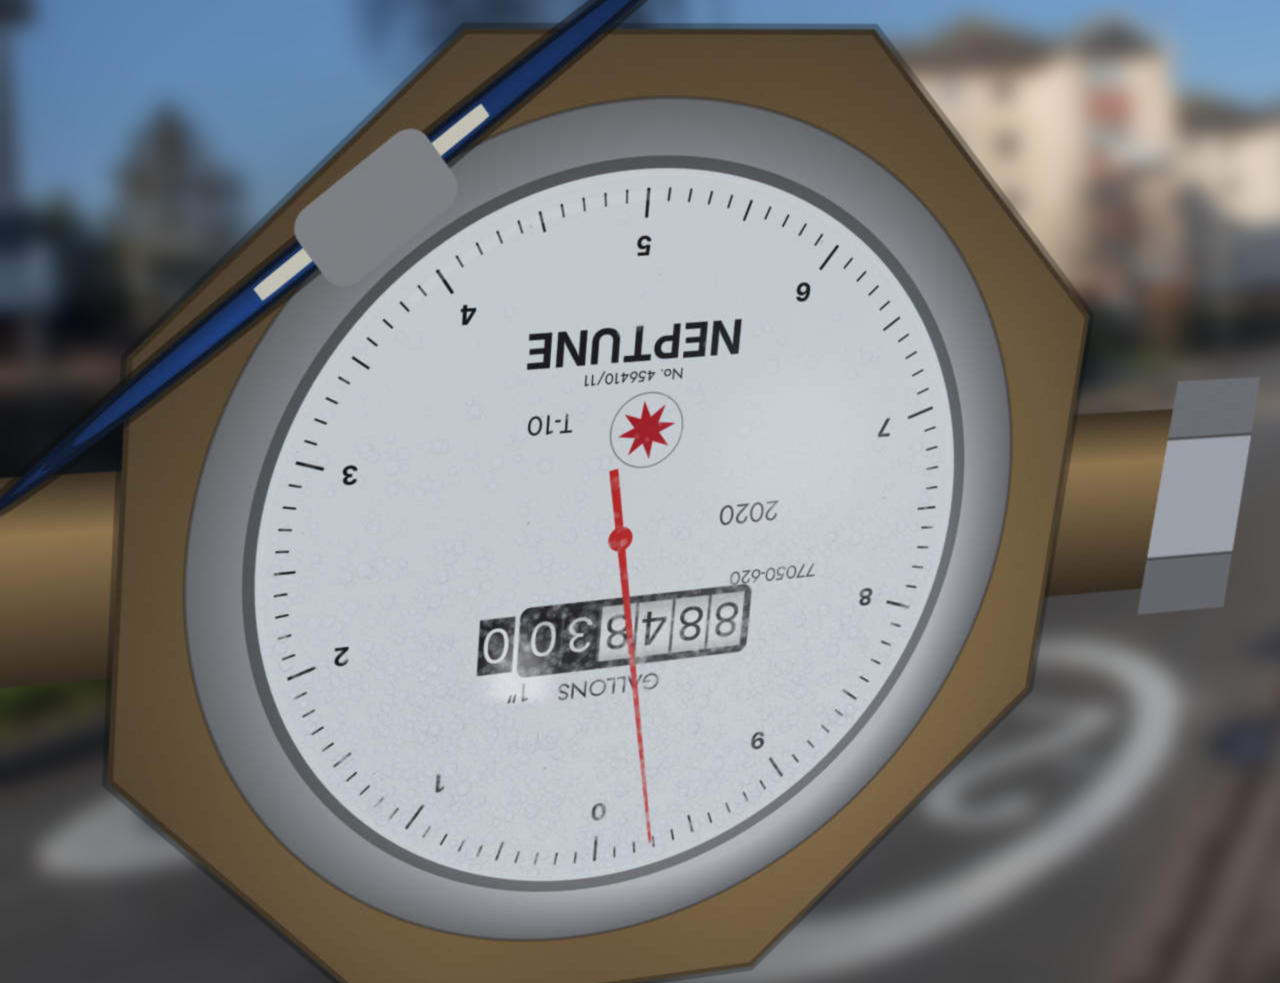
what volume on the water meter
8848299.7 gal
